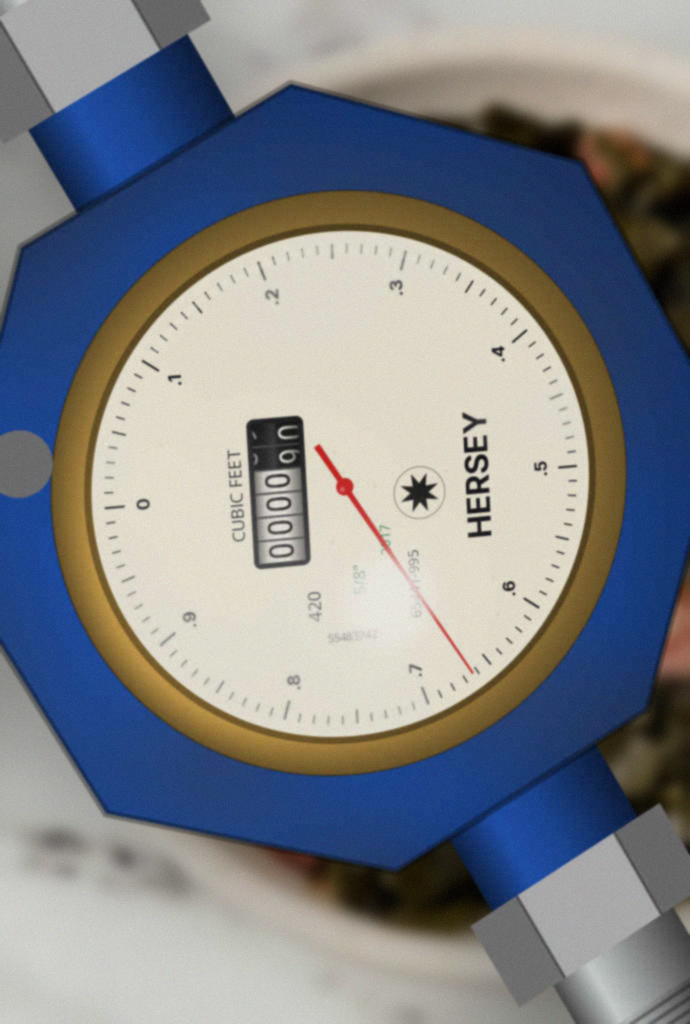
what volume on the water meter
89.66 ft³
